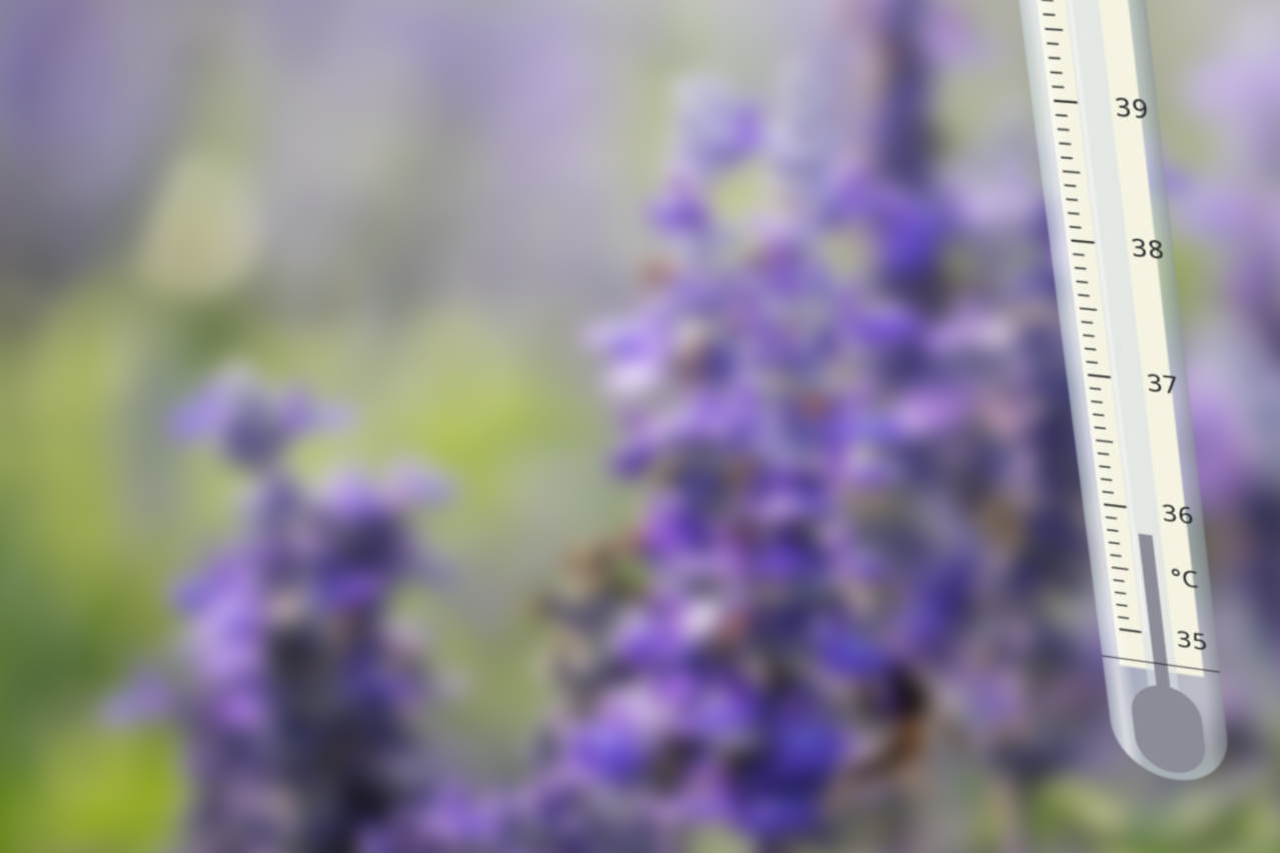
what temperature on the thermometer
35.8 °C
